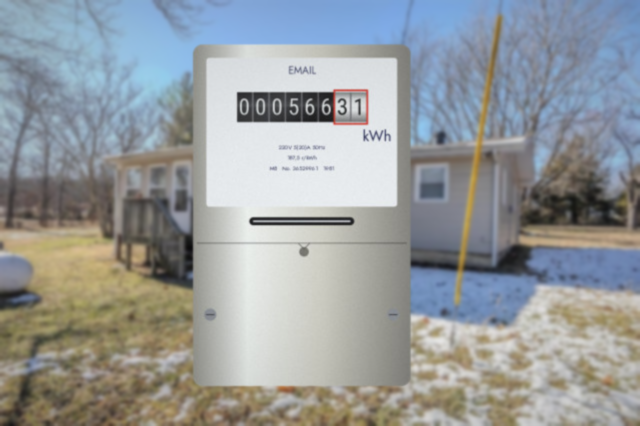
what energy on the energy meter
566.31 kWh
